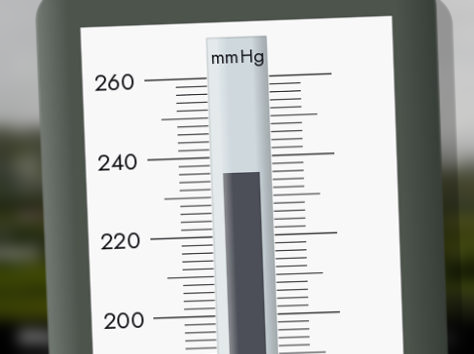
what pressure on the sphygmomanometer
236 mmHg
